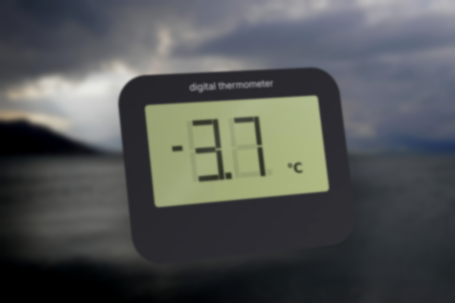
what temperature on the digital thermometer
-3.7 °C
